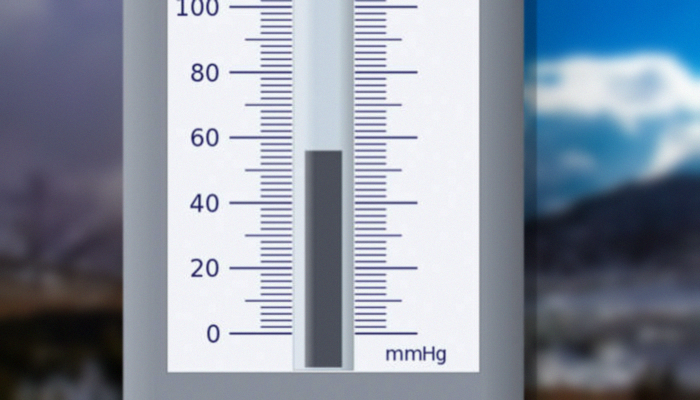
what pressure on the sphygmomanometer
56 mmHg
